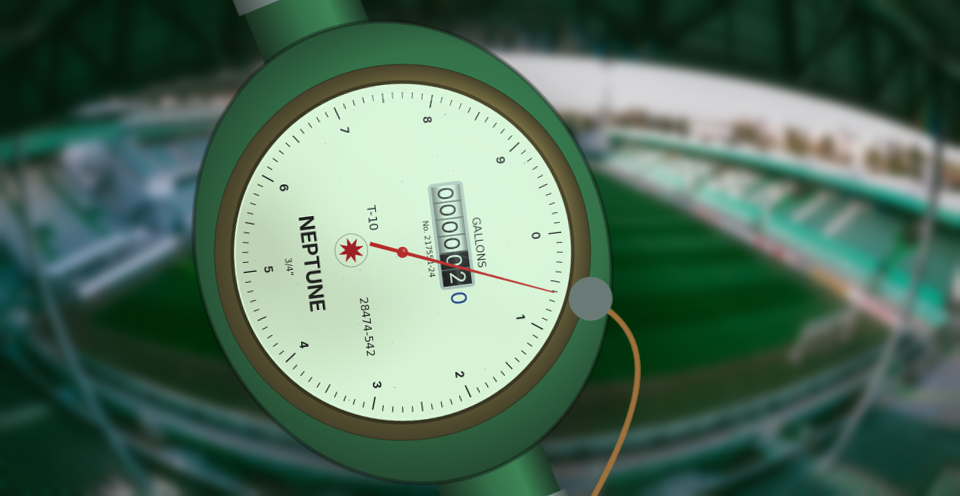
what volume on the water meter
20.6 gal
